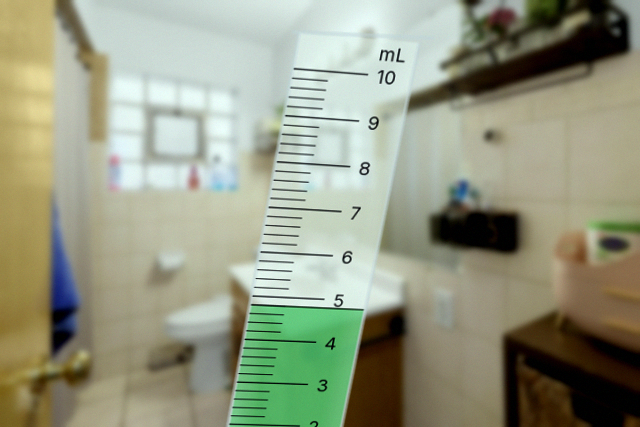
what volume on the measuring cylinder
4.8 mL
